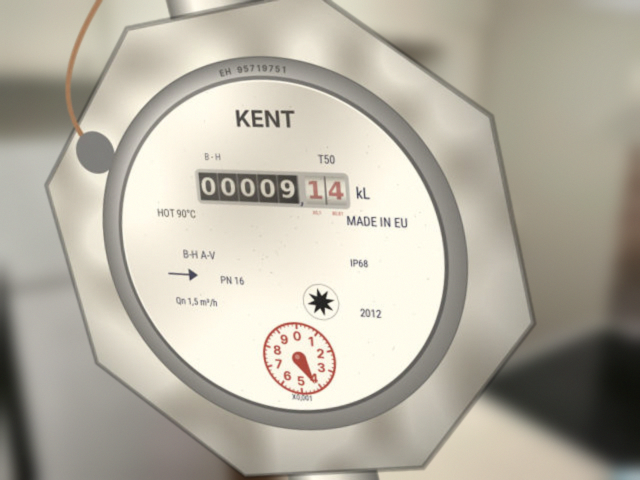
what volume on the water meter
9.144 kL
